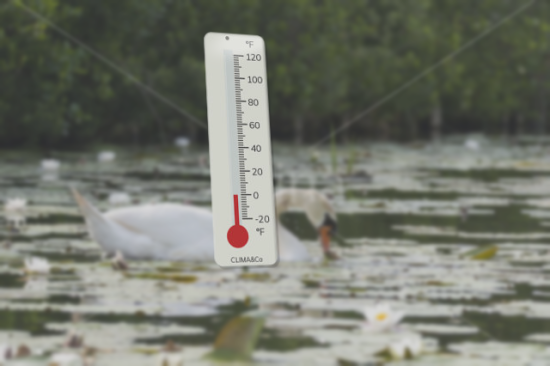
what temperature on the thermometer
0 °F
